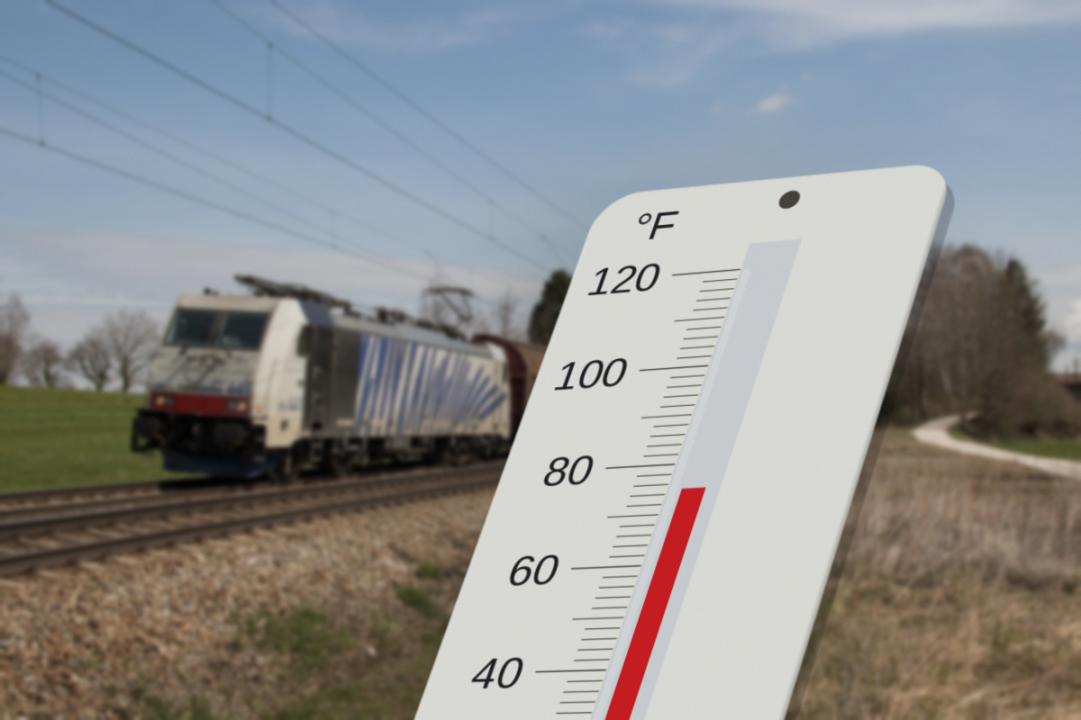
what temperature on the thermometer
75 °F
